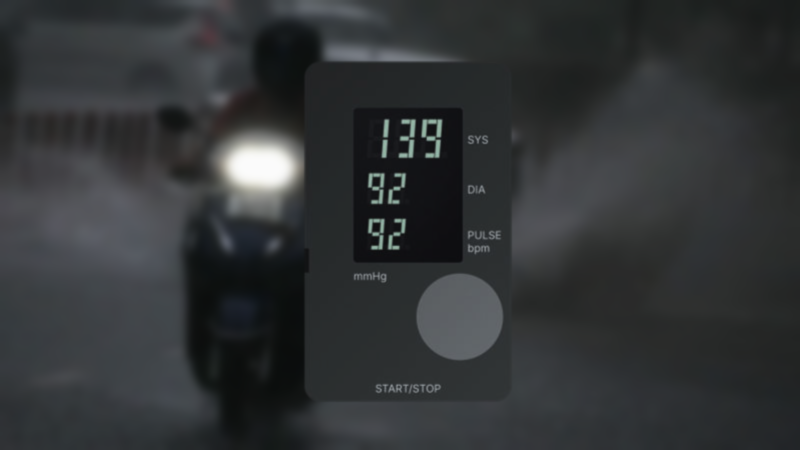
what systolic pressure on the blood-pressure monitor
139 mmHg
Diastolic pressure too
92 mmHg
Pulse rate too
92 bpm
